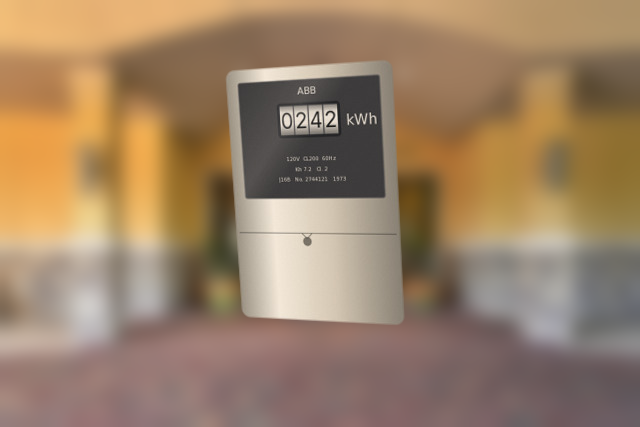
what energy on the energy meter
242 kWh
